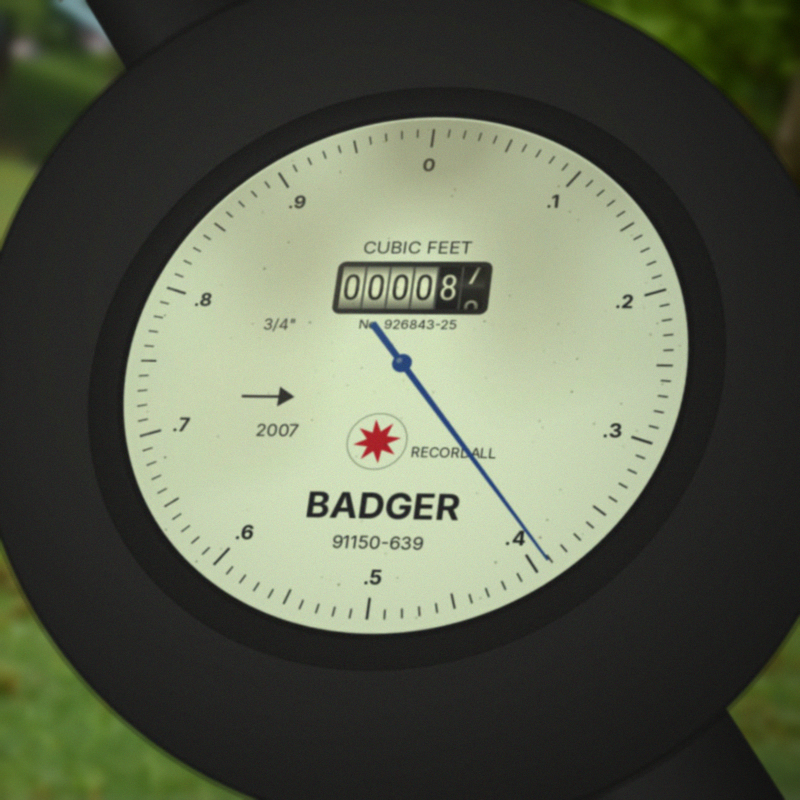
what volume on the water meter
87.39 ft³
